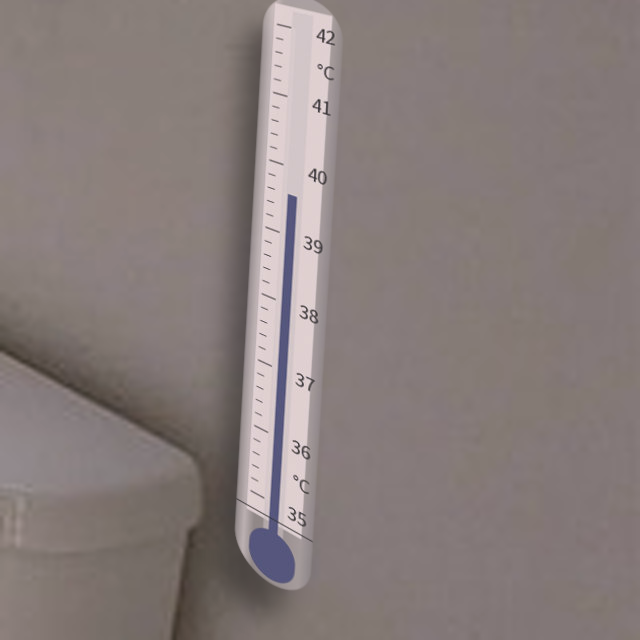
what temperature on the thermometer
39.6 °C
